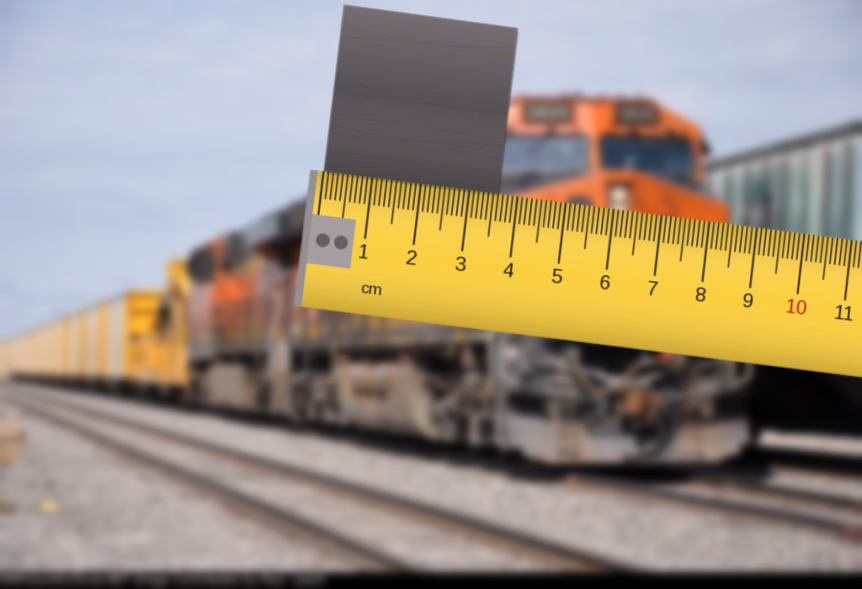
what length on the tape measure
3.6 cm
